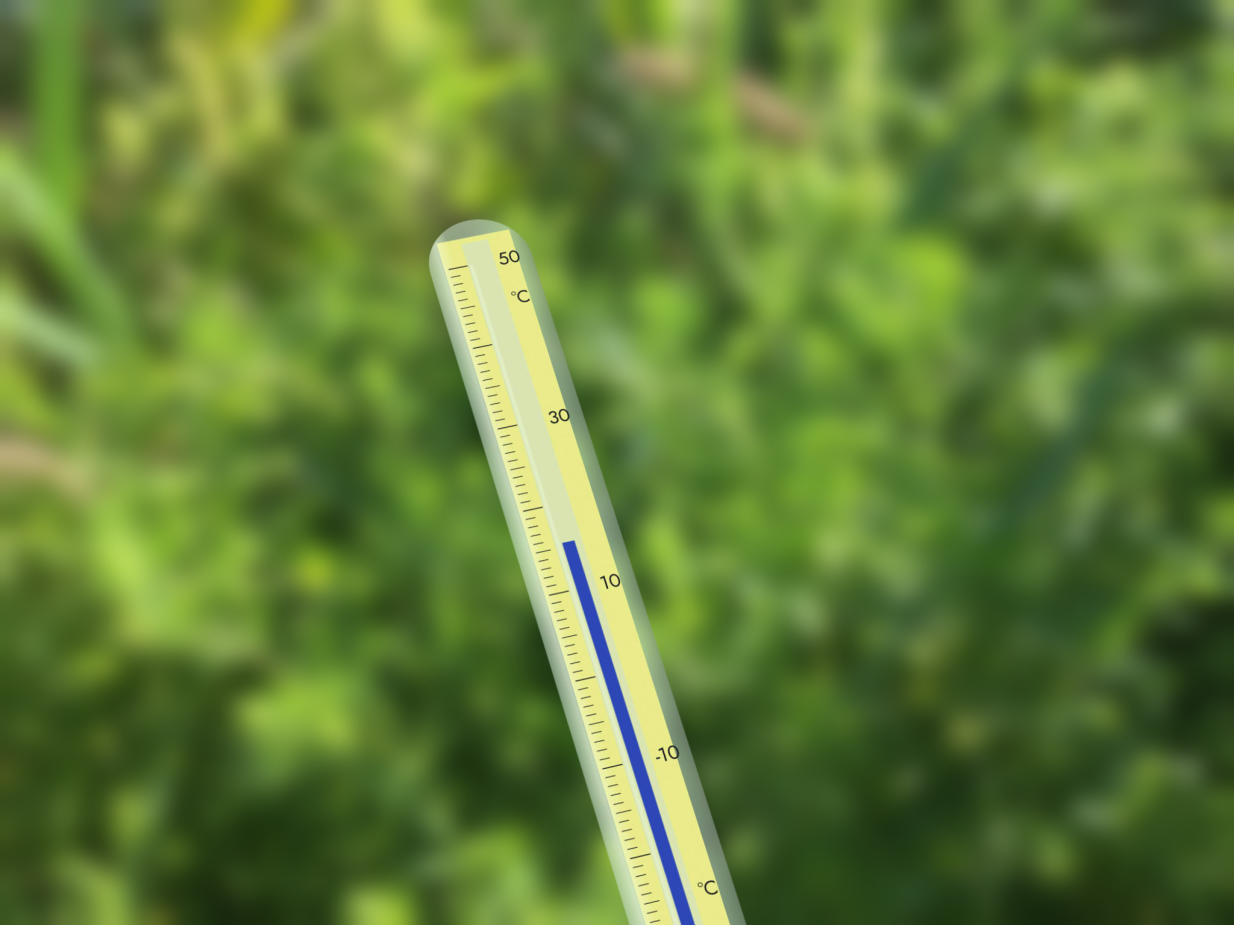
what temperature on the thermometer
15.5 °C
